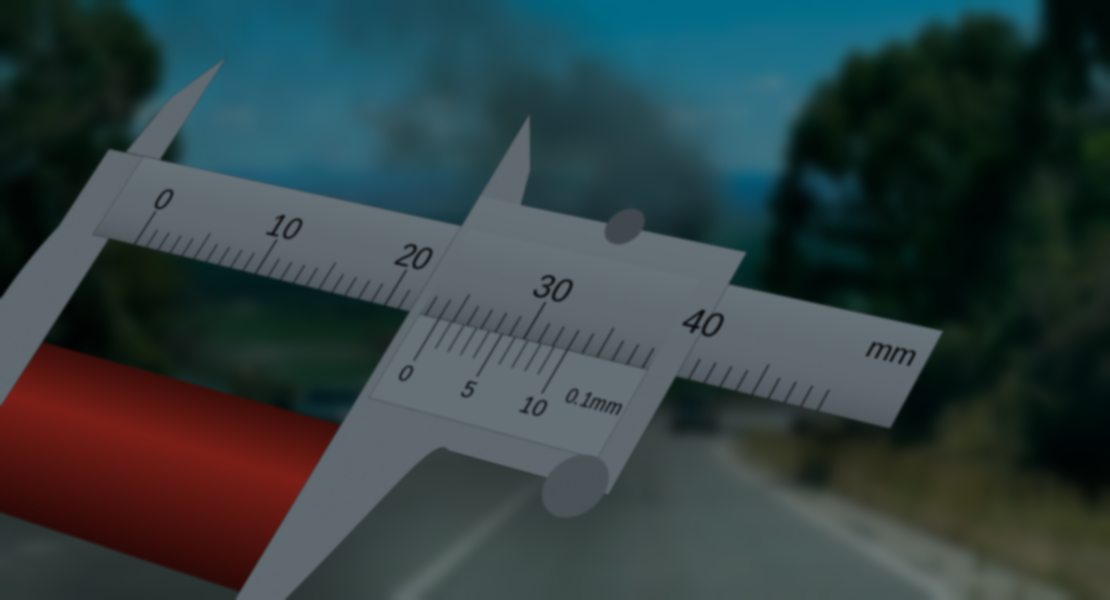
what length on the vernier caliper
24.0 mm
